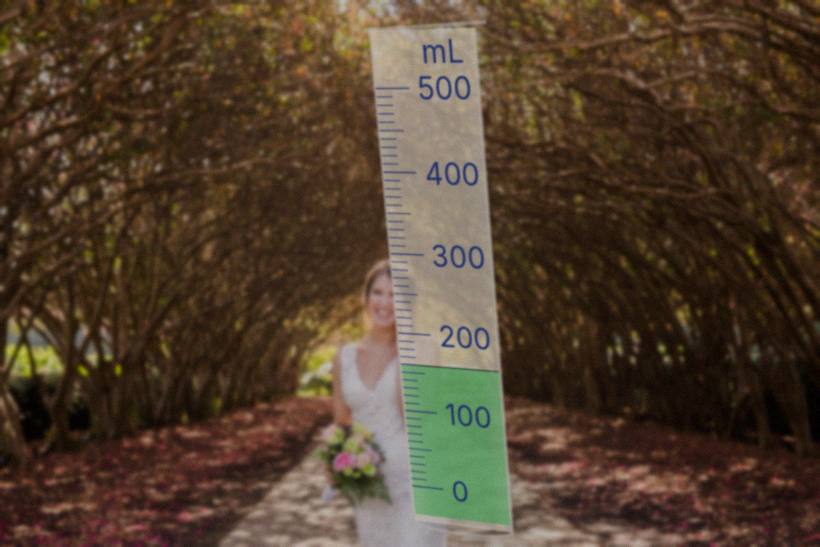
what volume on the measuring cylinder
160 mL
